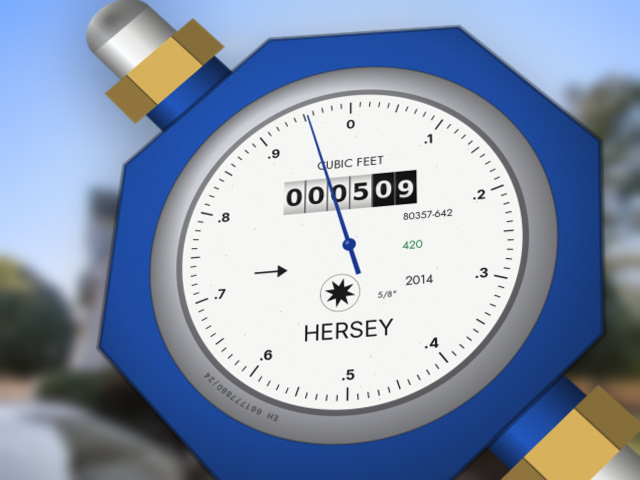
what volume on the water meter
508.95 ft³
